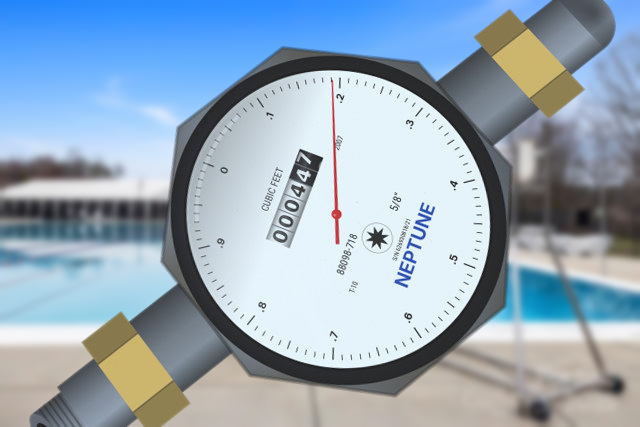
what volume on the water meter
447.19 ft³
